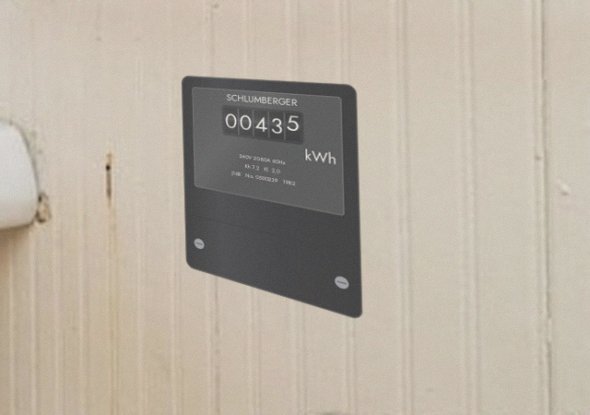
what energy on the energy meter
435 kWh
